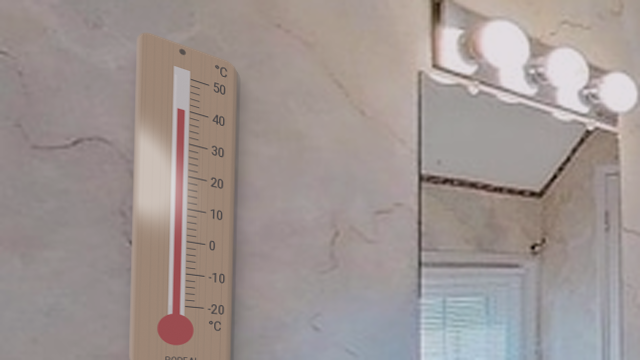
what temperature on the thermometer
40 °C
